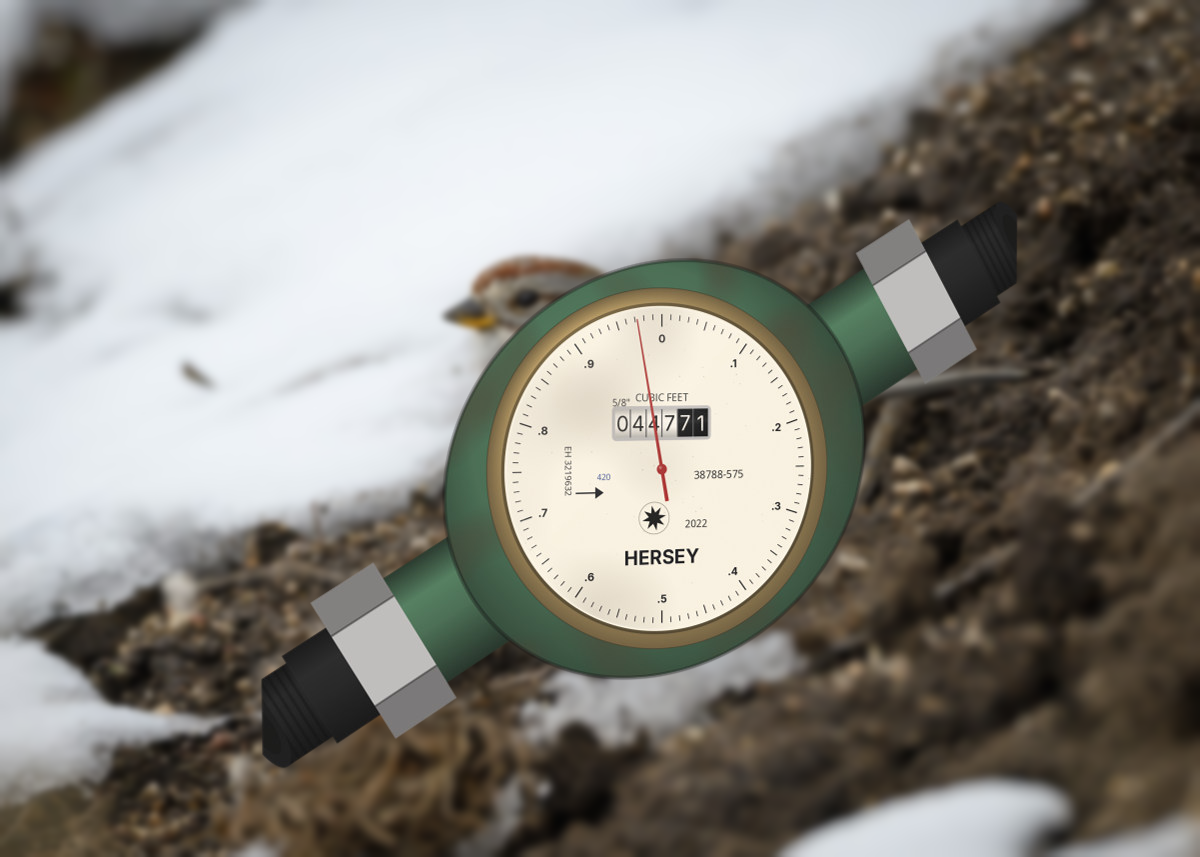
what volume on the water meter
44770.97 ft³
